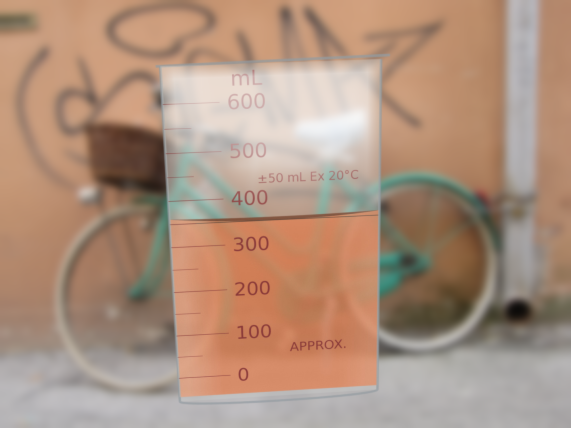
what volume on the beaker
350 mL
